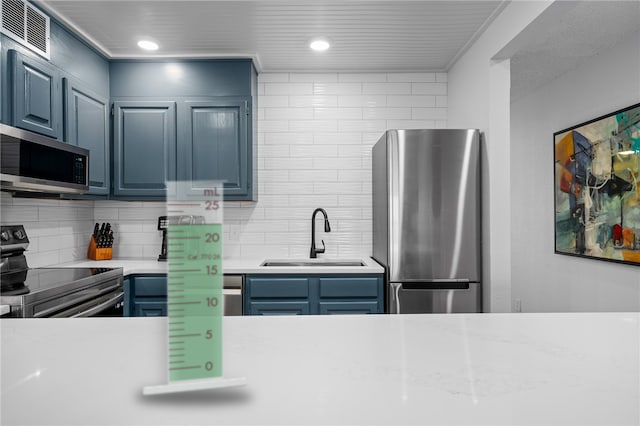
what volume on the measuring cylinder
22 mL
